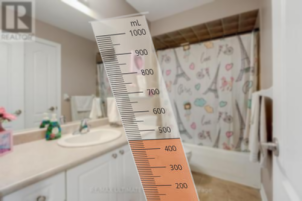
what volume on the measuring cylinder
450 mL
